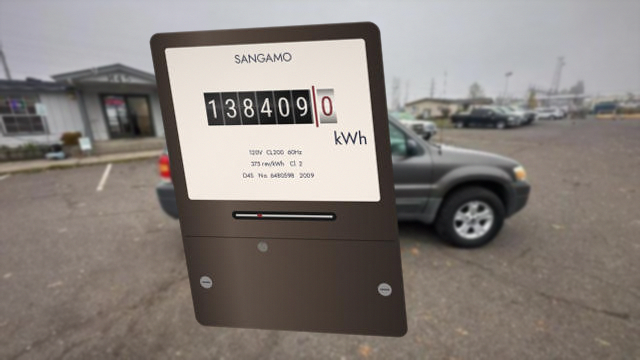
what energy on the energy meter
138409.0 kWh
